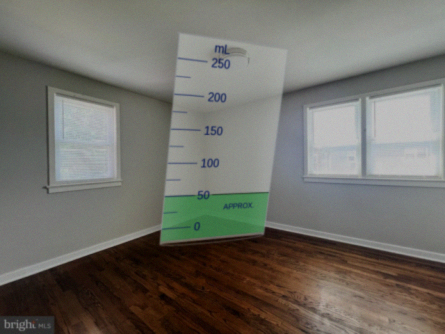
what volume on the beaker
50 mL
